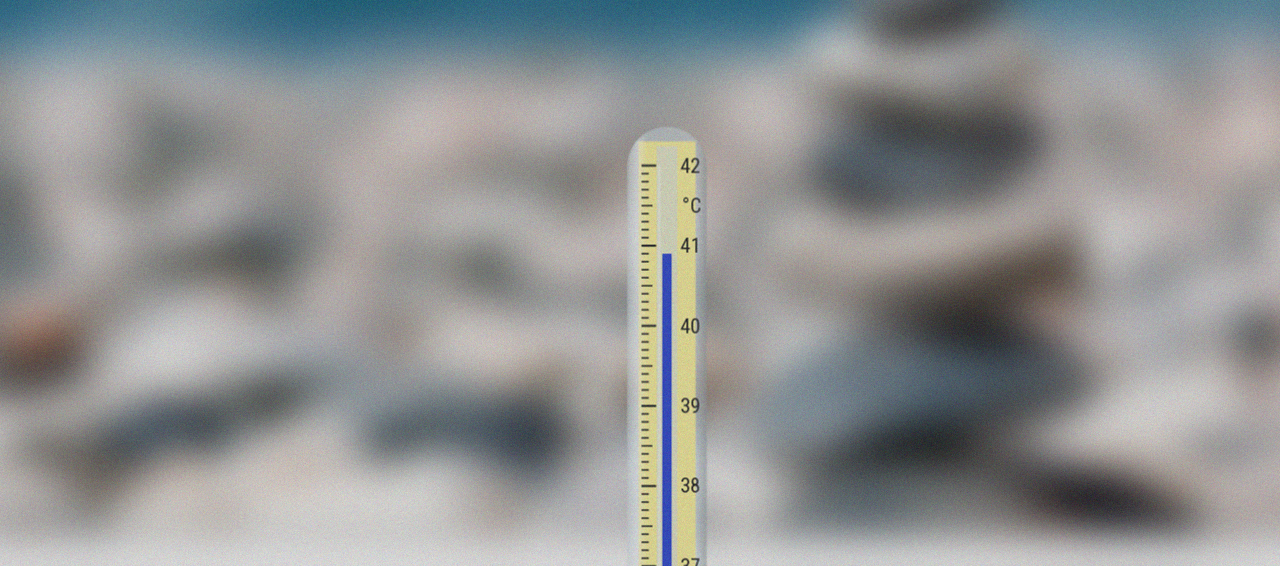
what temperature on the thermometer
40.9 °C
